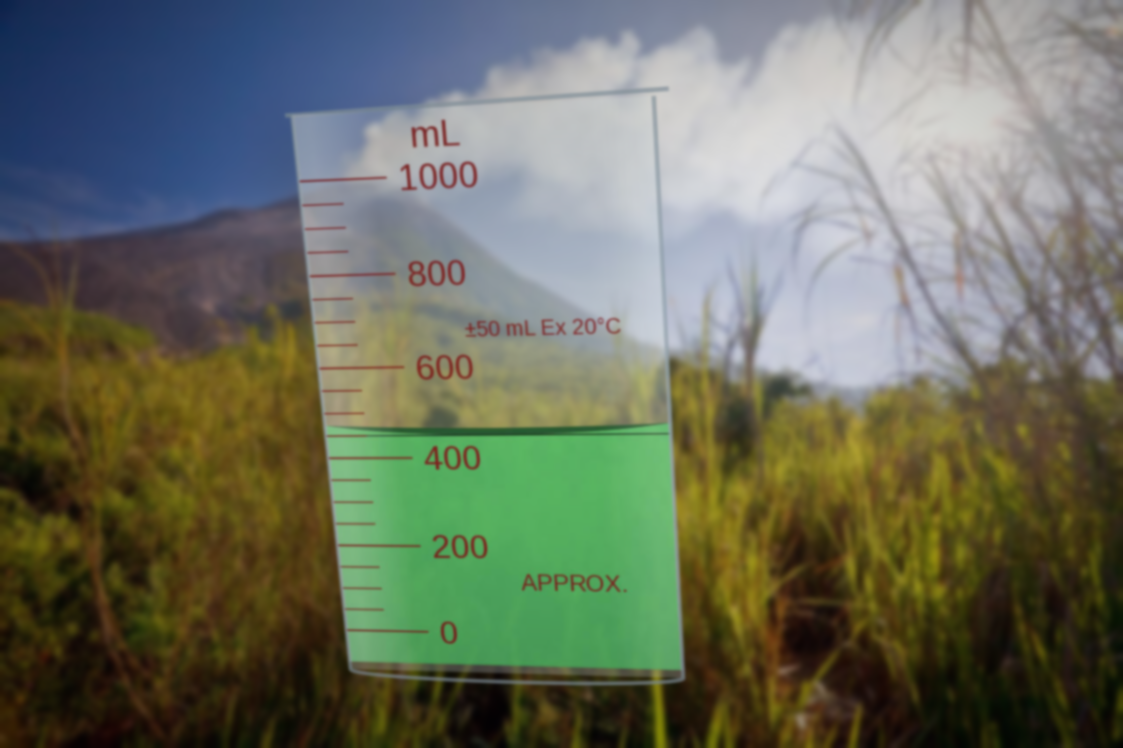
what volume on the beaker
450 mL
